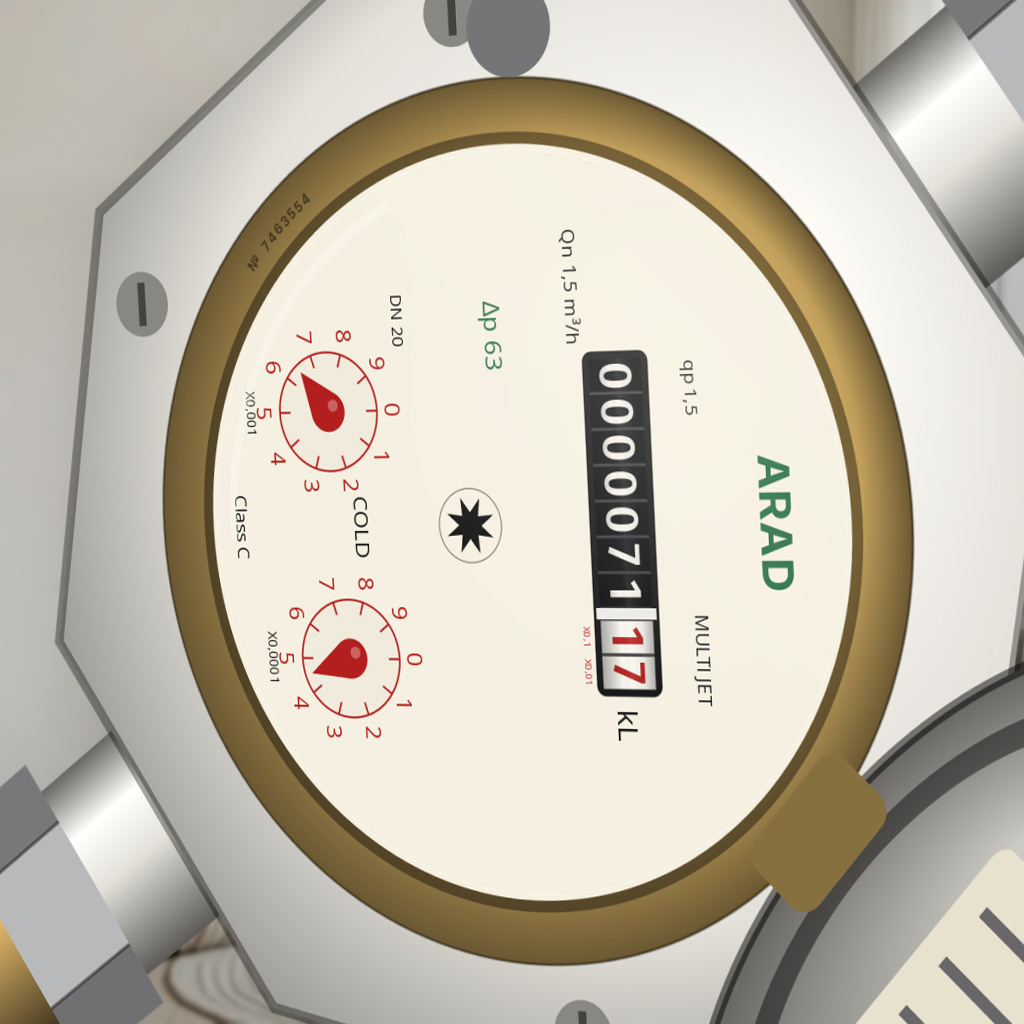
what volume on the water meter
71.1764 kL
